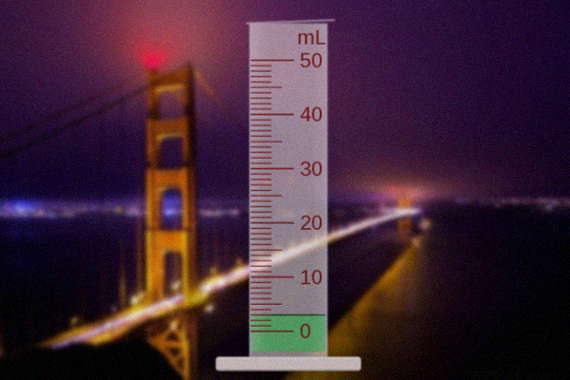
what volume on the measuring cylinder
3 mL
